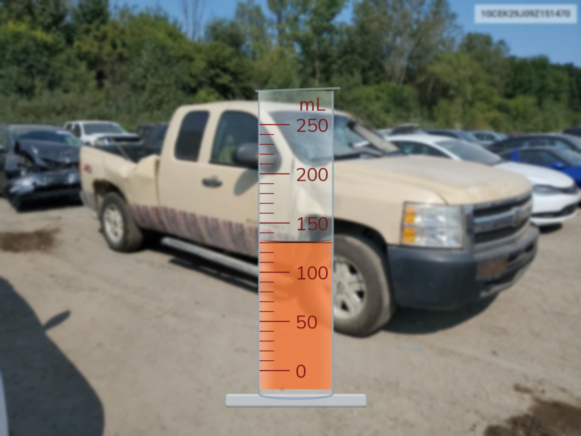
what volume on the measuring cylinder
130 mL
